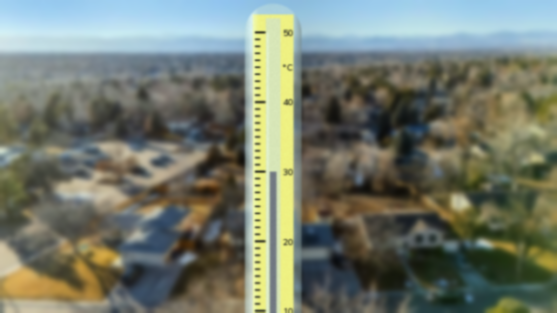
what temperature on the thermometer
30 °C
